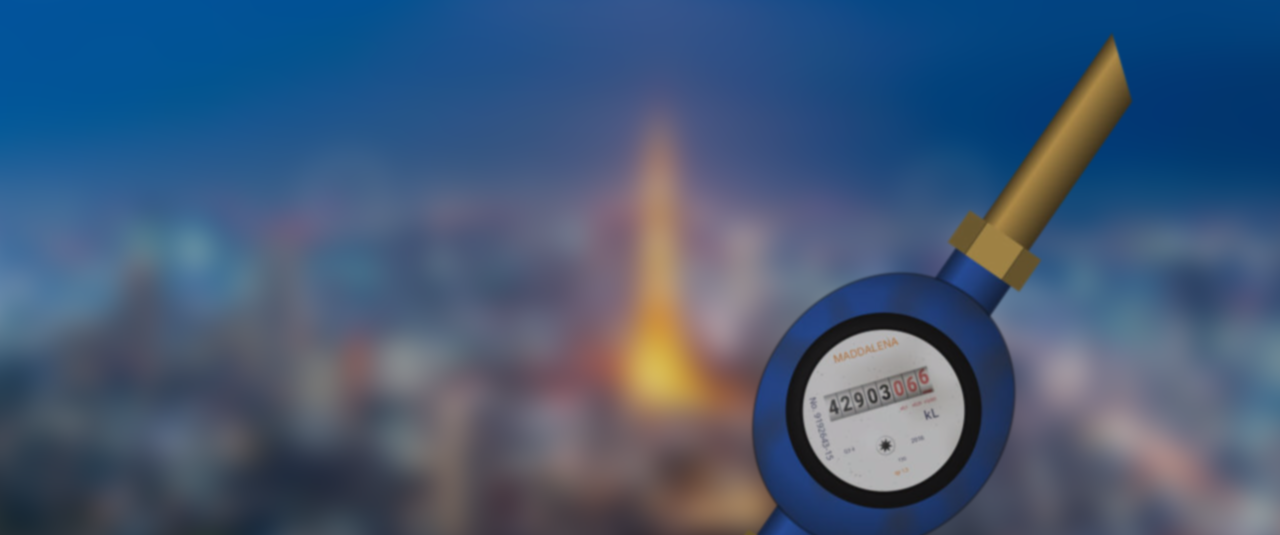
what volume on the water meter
42903.066 kL
